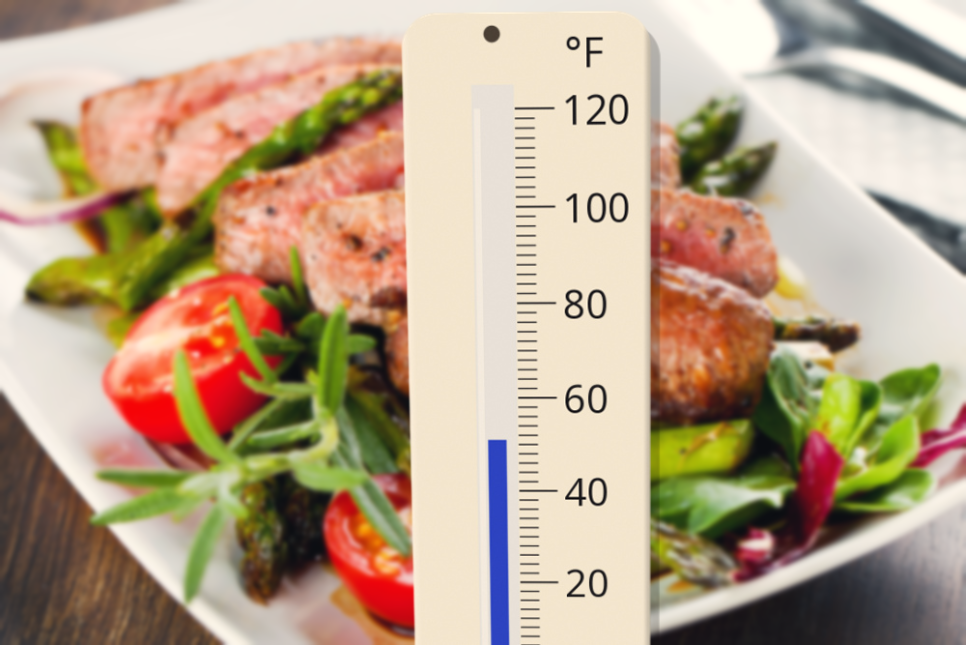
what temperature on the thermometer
51 °F
